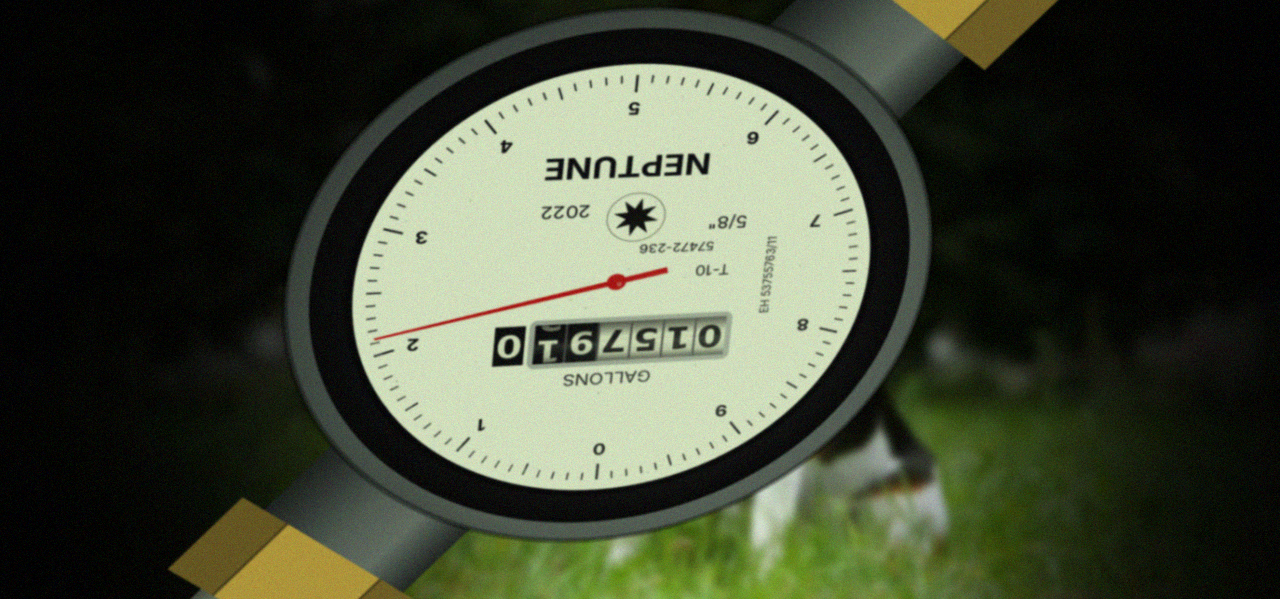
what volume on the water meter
157912.1 gal
